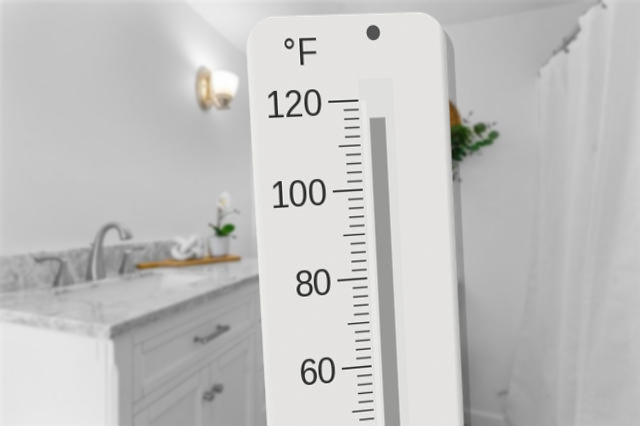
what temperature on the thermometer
116 °F
